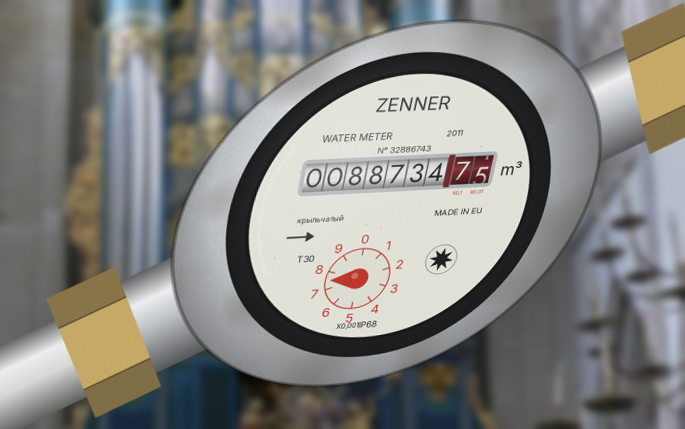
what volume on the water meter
88734.747 m³
